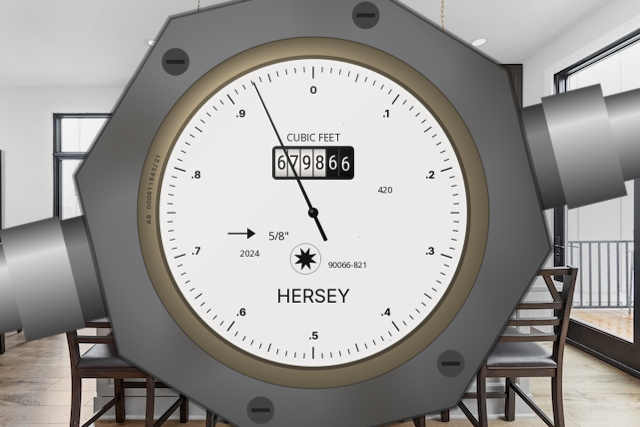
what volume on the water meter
679865.93 ft³
